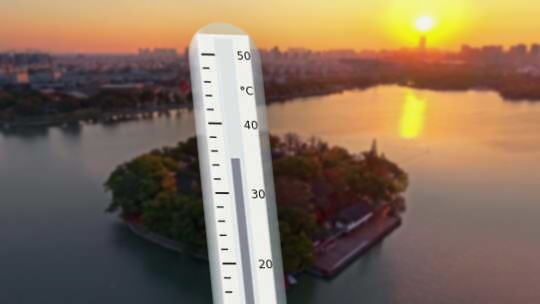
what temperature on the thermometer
35 °C
